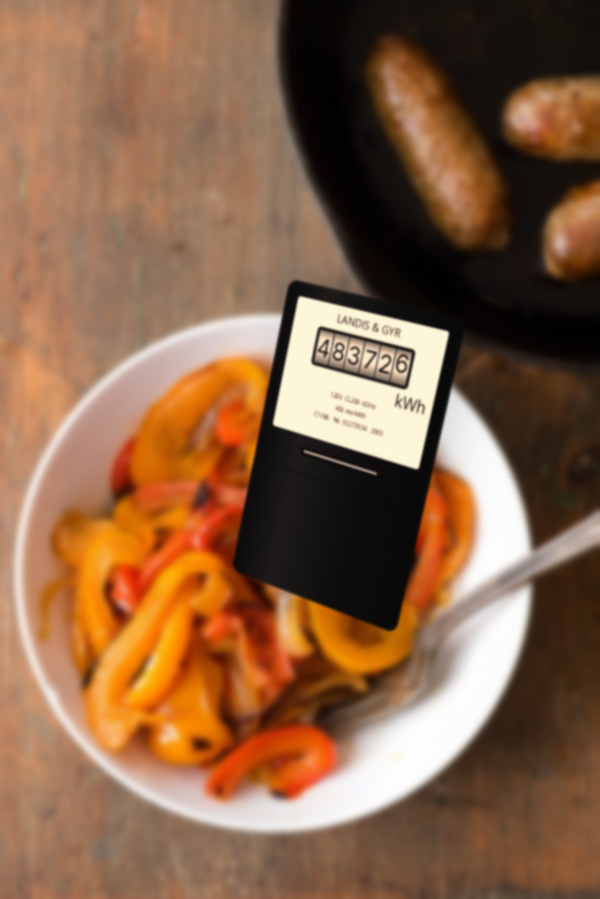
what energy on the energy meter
483726 kWh
